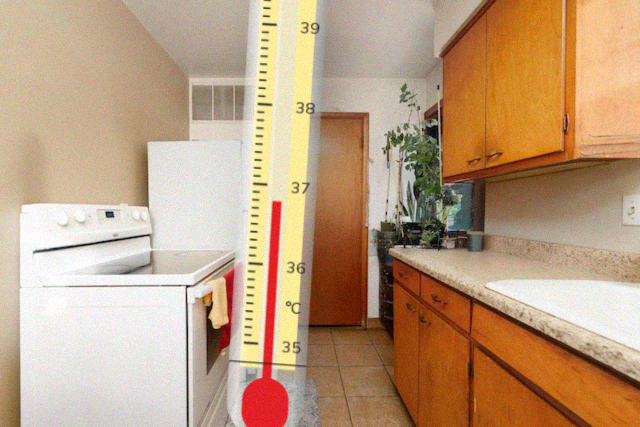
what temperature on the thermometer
36.8 °C
